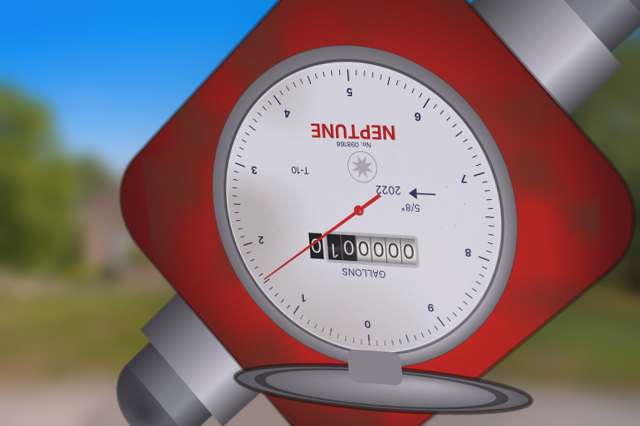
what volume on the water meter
11.5 gal
